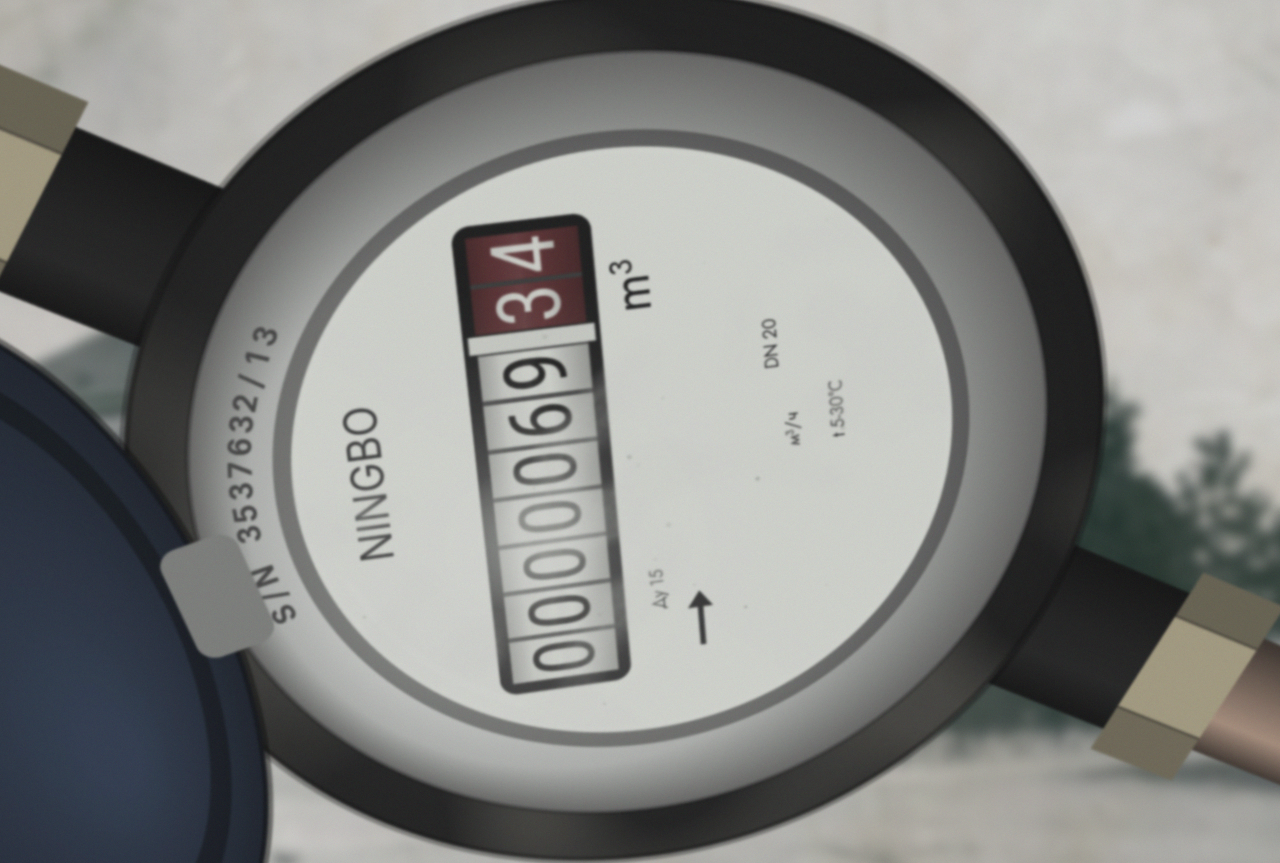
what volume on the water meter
69.34 m³
